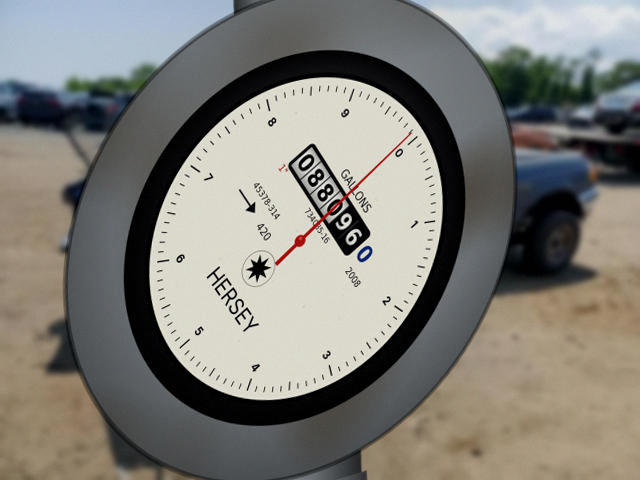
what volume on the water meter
880959.9 gal
